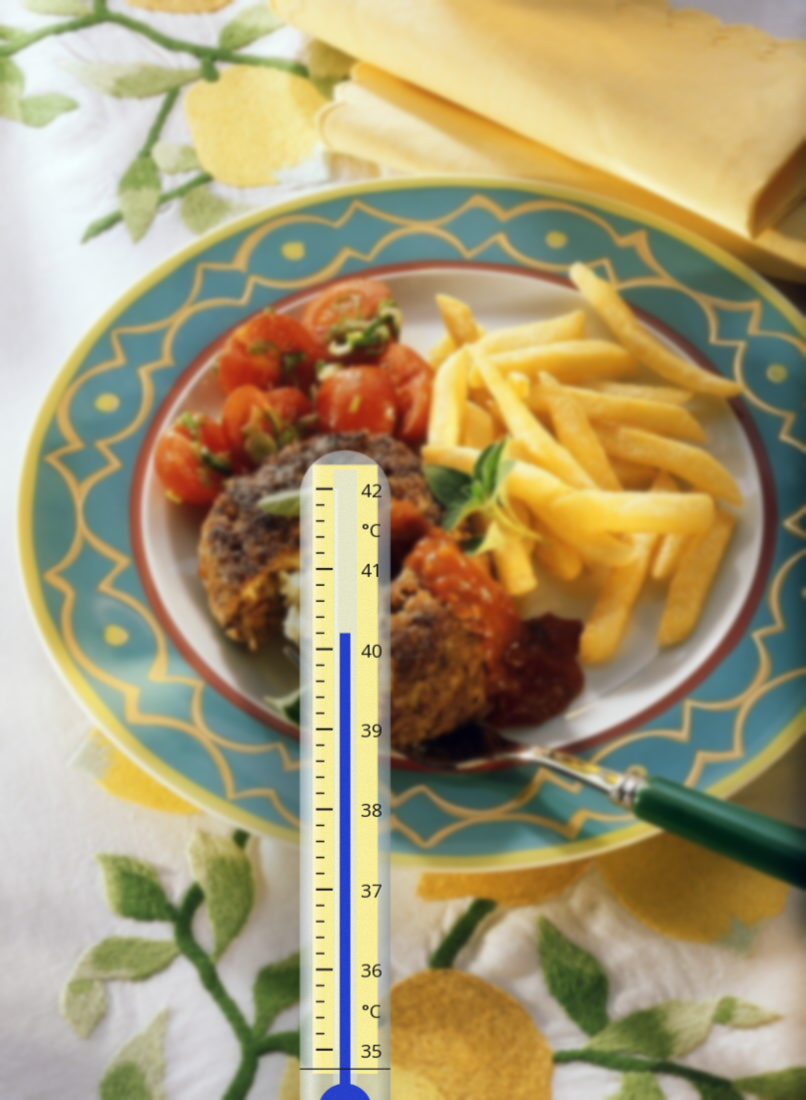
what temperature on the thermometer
40.2 °C
